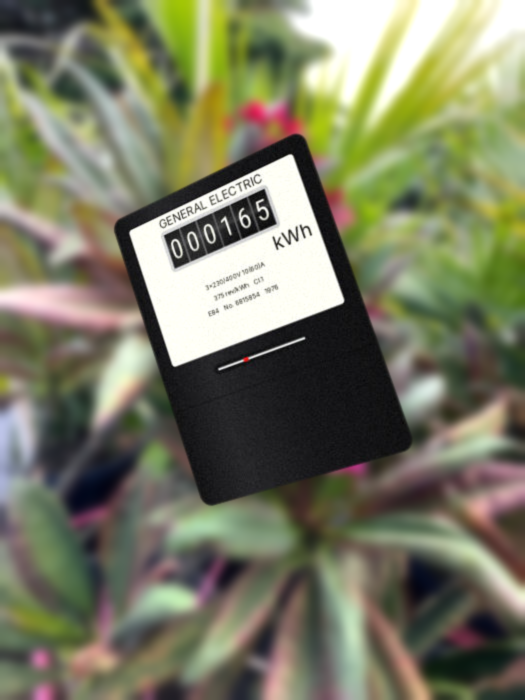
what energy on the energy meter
165 kWh
